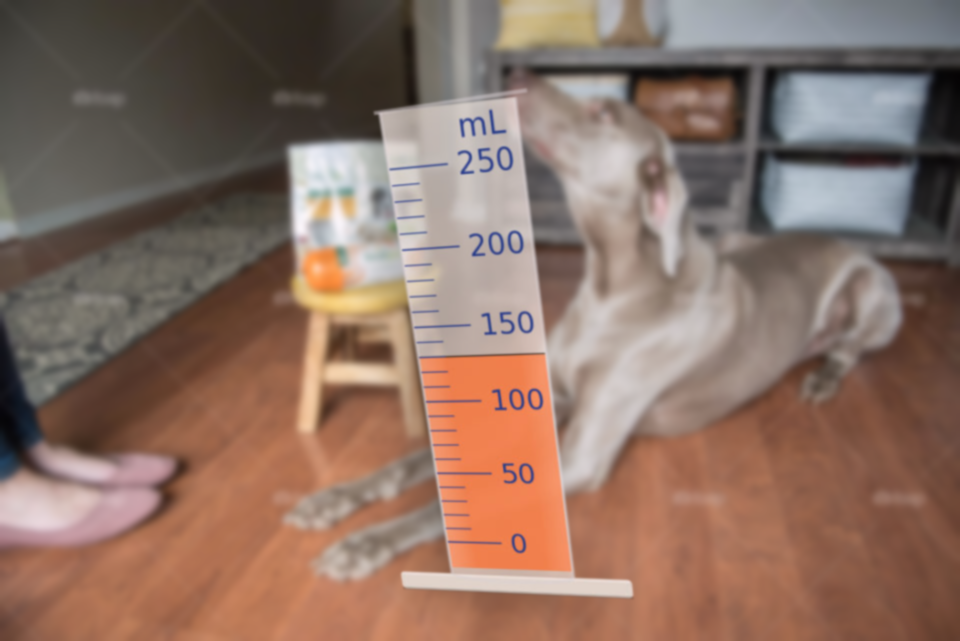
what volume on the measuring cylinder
130 mL
